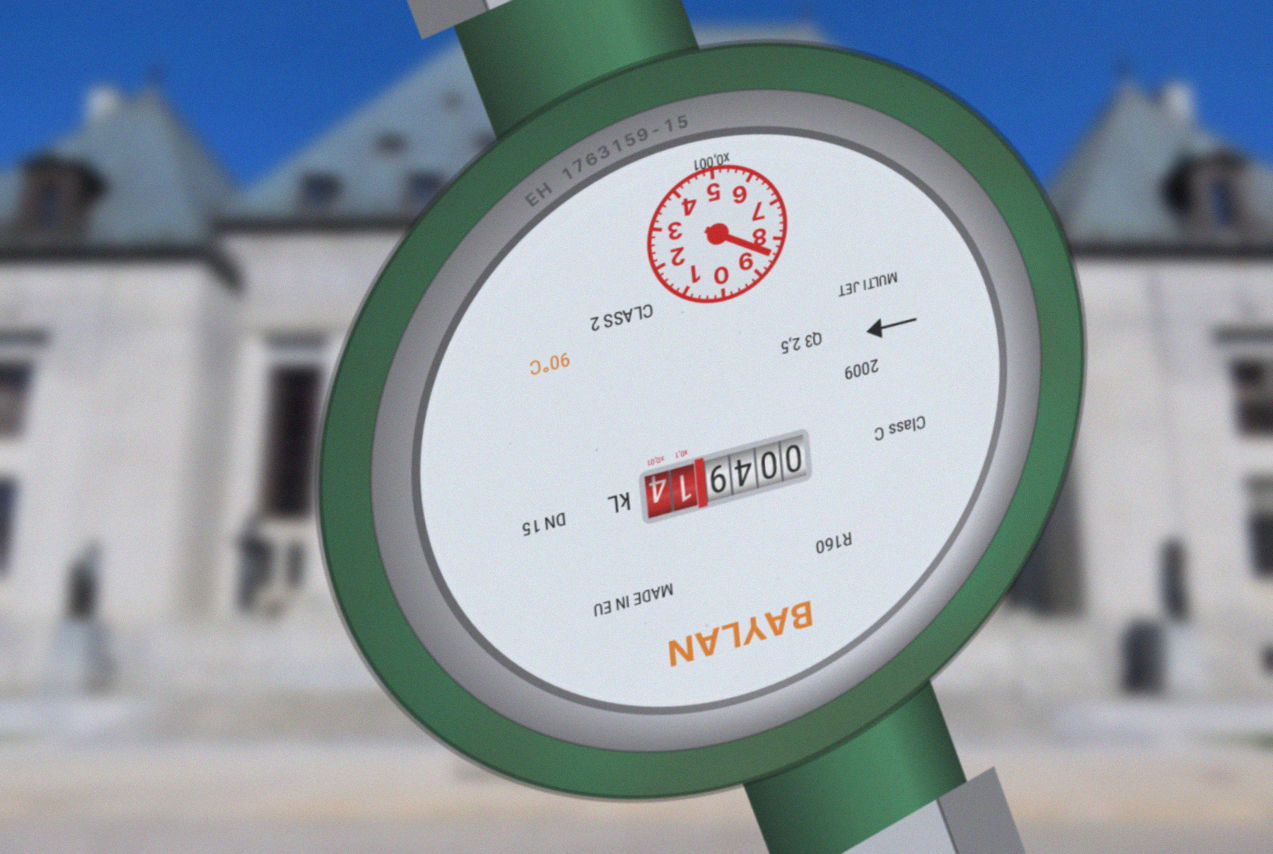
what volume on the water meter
49.138 kL
